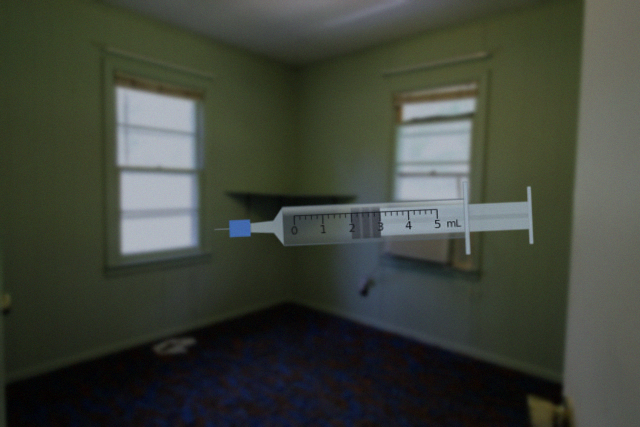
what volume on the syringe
2 mL
